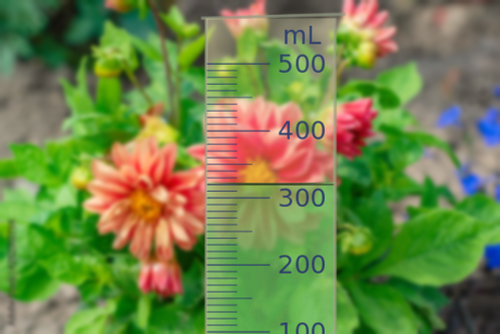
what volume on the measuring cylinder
320 mL
